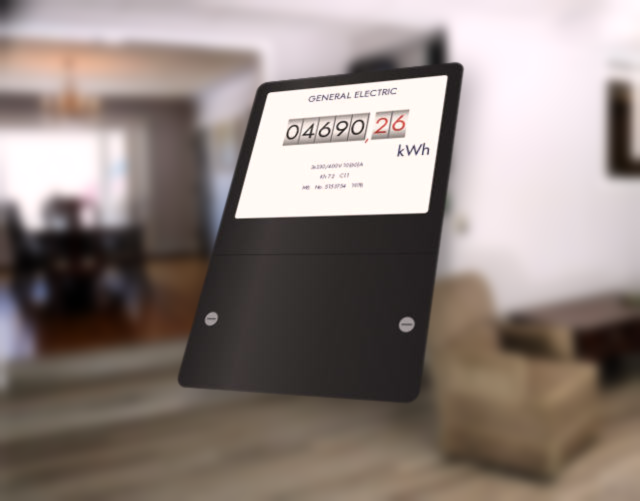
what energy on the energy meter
4690.26 kWh
